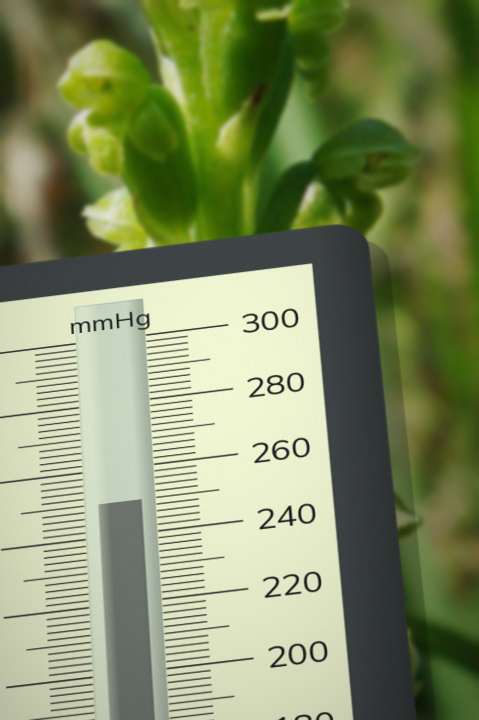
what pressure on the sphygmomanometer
250 mmHg
